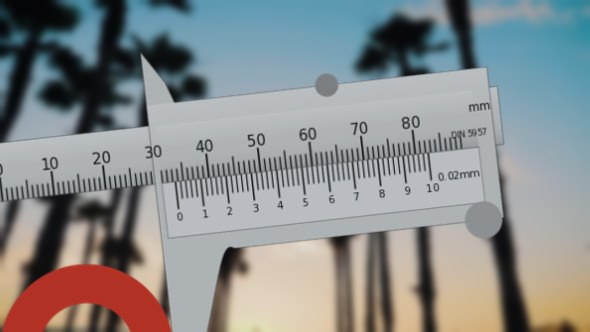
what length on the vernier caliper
33.5 mm
